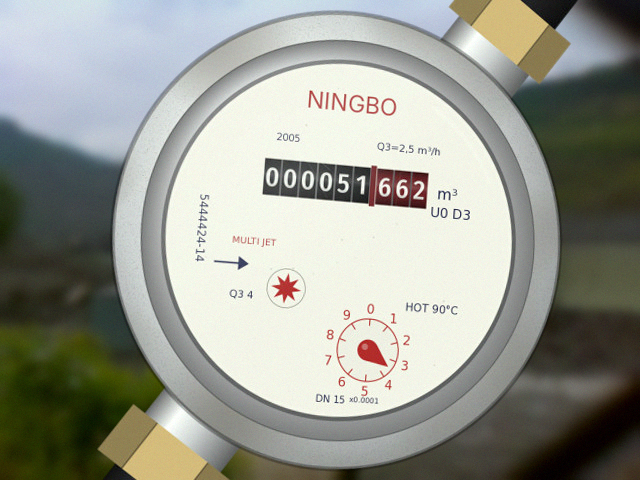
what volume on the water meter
51.6623 m³
